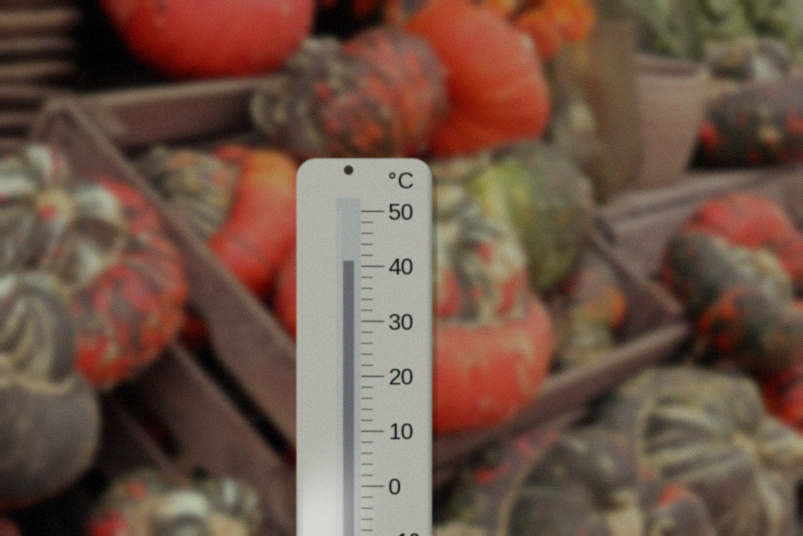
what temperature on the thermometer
41 °C
